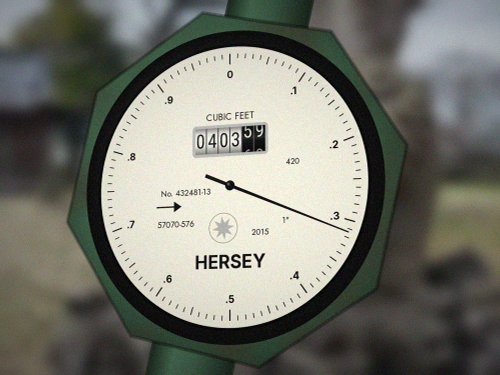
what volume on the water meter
40359.31 ft³
